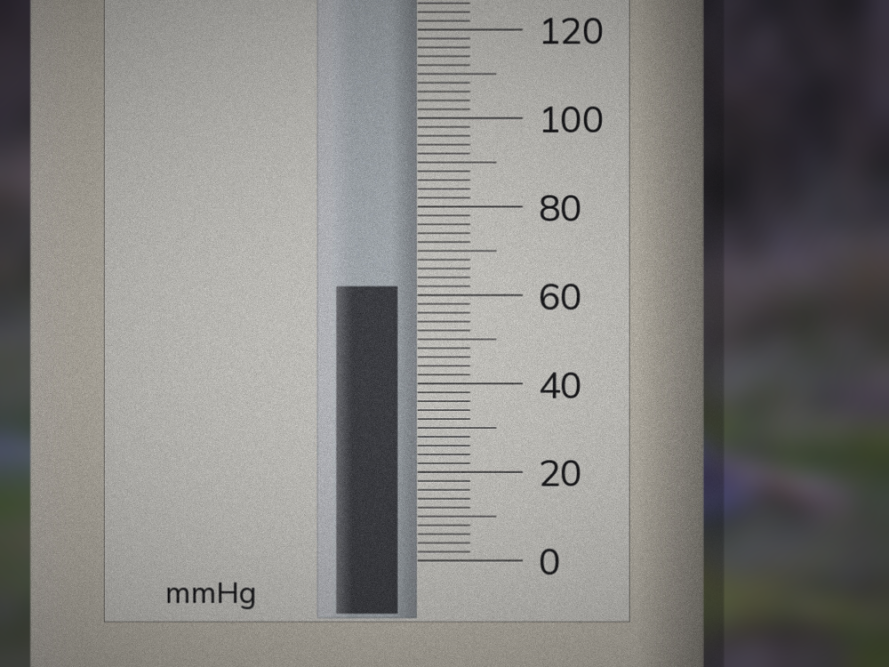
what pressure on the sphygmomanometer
62 mmHg
